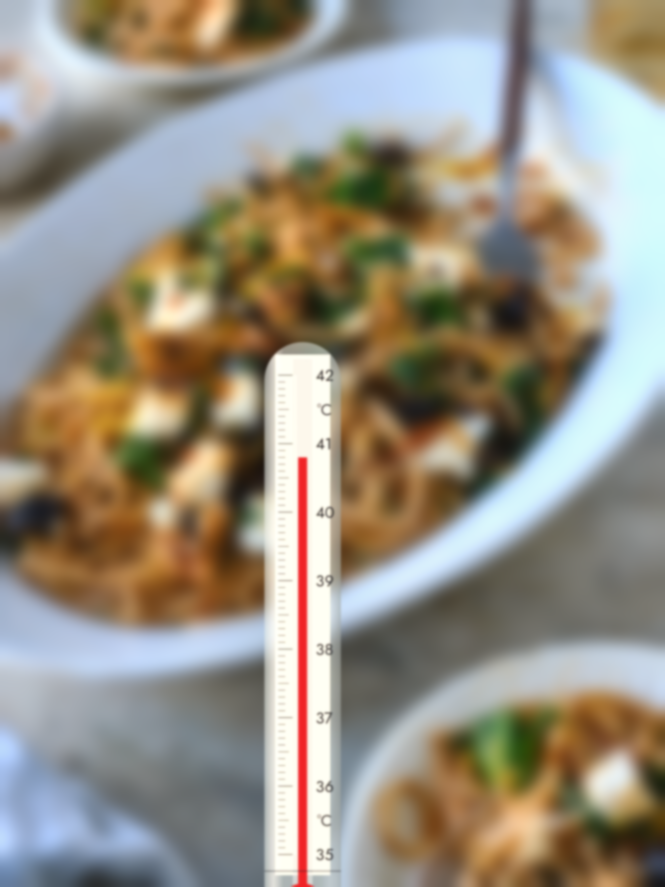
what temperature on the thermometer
40.8 °C
